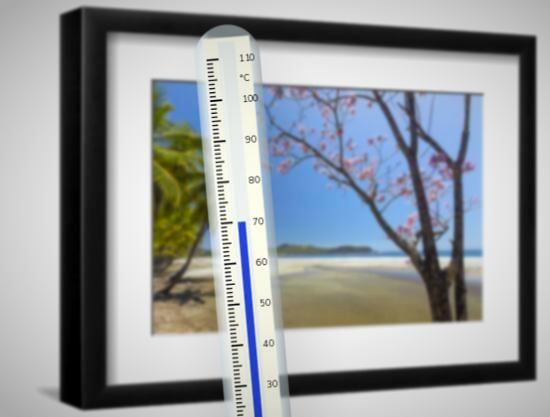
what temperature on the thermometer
70 °C
